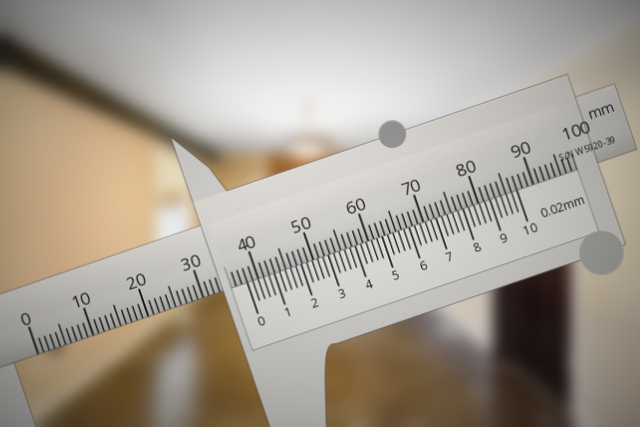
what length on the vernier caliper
38.0 mm
